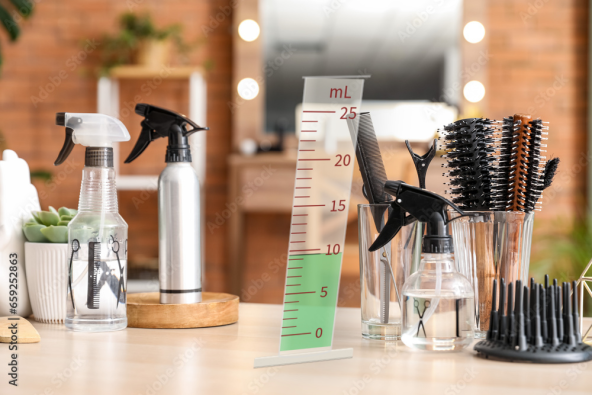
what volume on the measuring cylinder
9.5 mL
